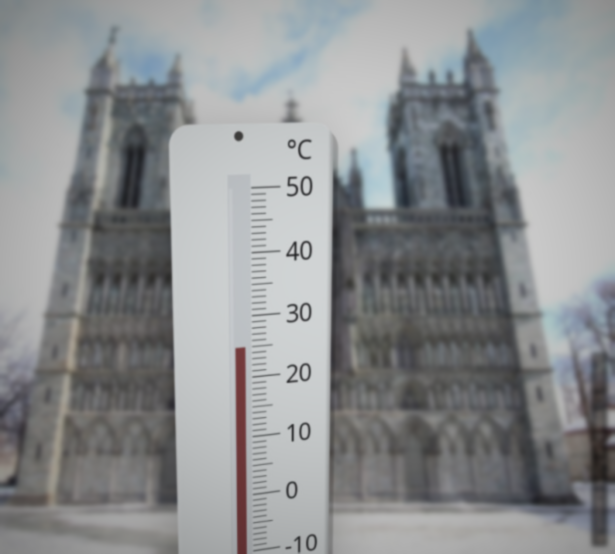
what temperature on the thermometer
25 °C
